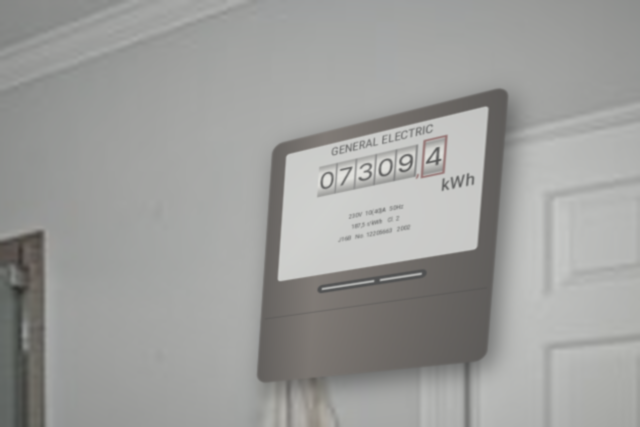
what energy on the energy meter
7309.4 kWh
